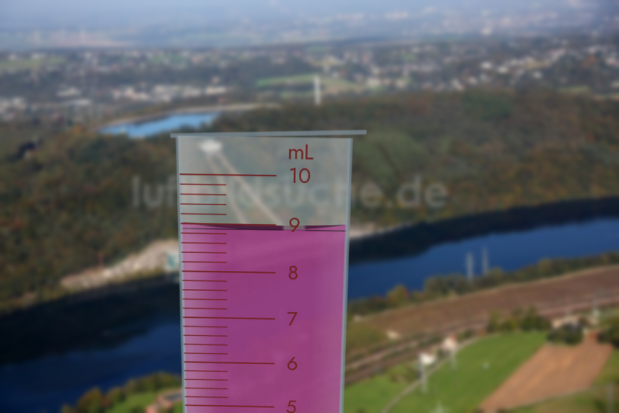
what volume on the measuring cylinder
8.9 mL
